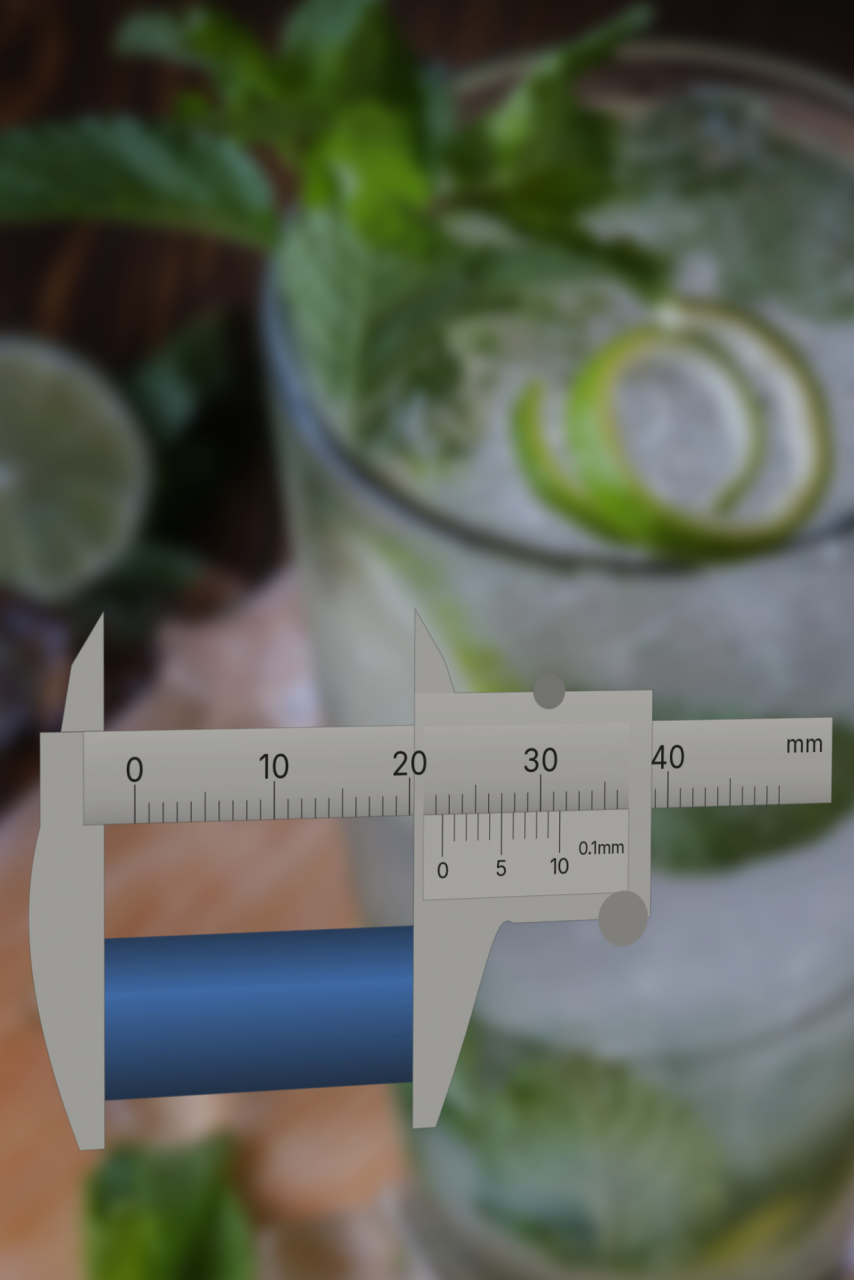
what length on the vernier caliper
22.5 mm
